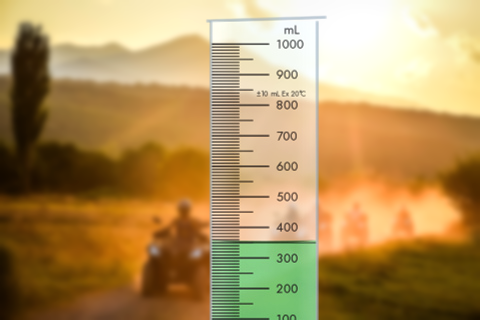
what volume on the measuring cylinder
350 mL
